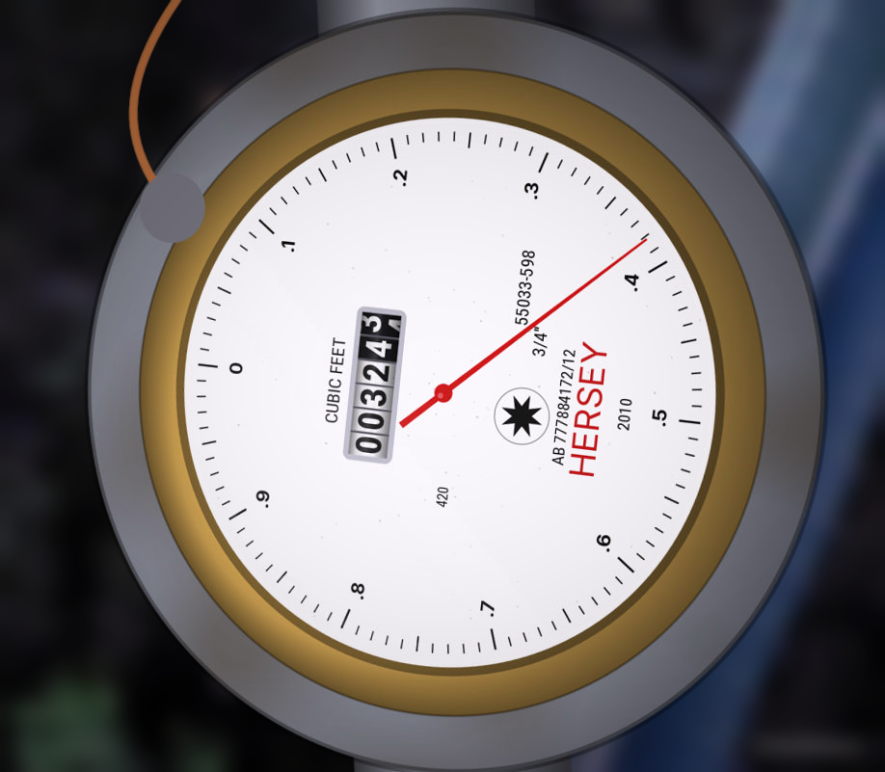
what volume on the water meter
3243.38 ft³
